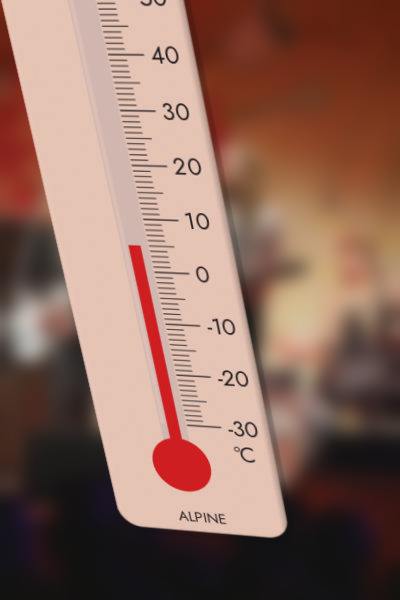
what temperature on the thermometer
5 °C
